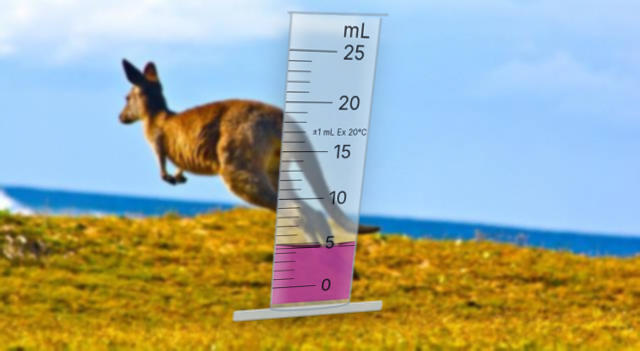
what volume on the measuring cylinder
4.5 mL
